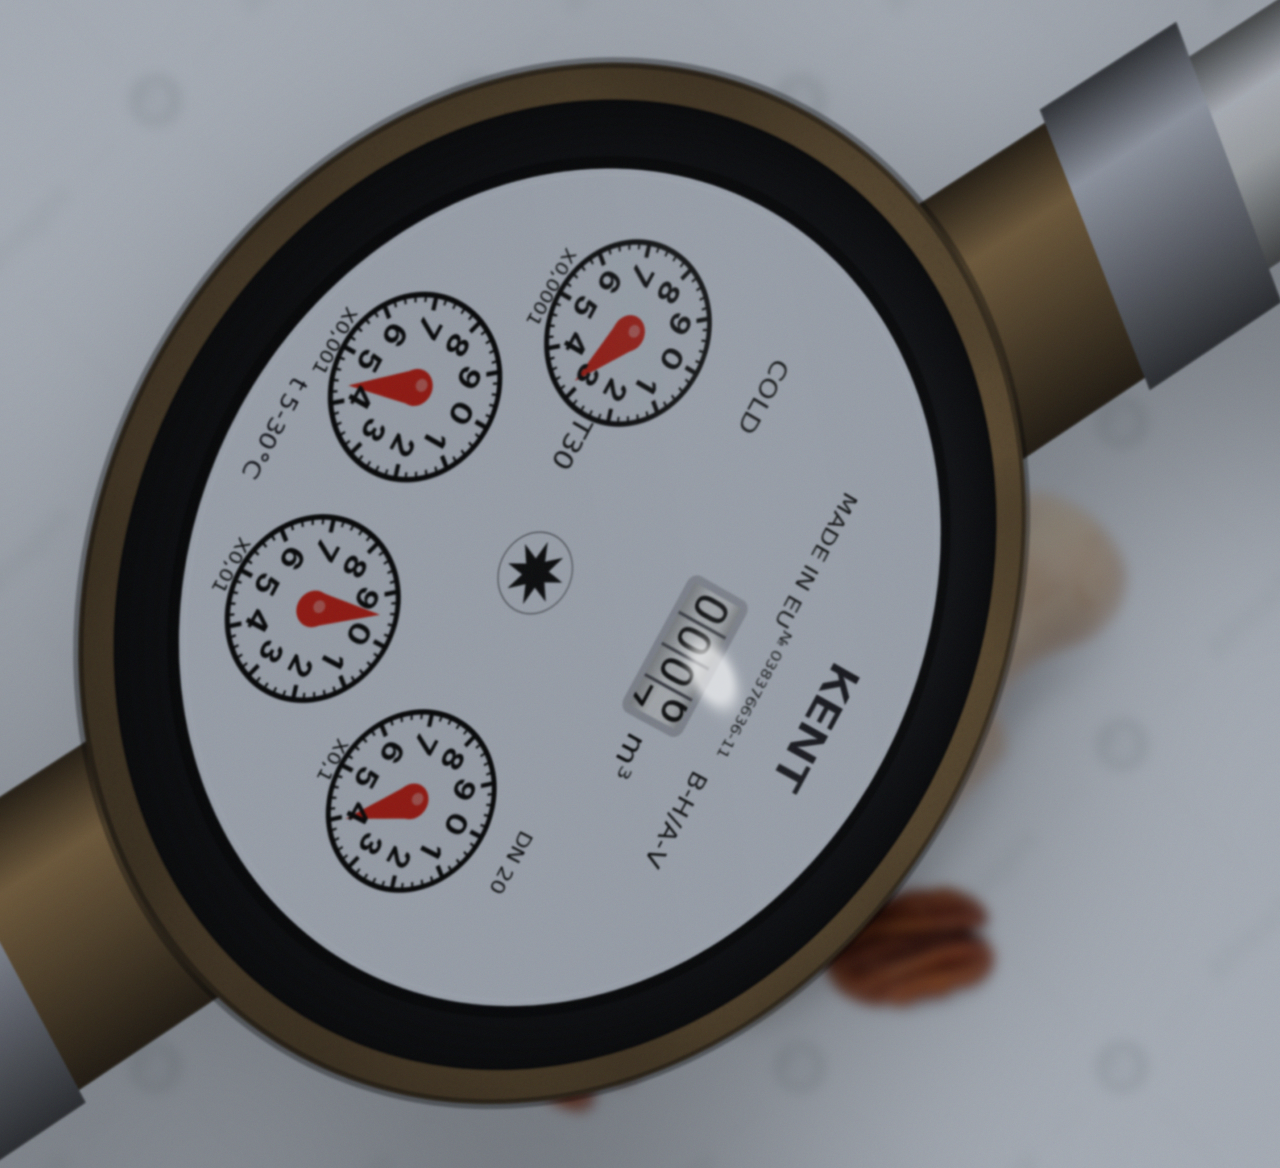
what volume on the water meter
6.3943 m³
